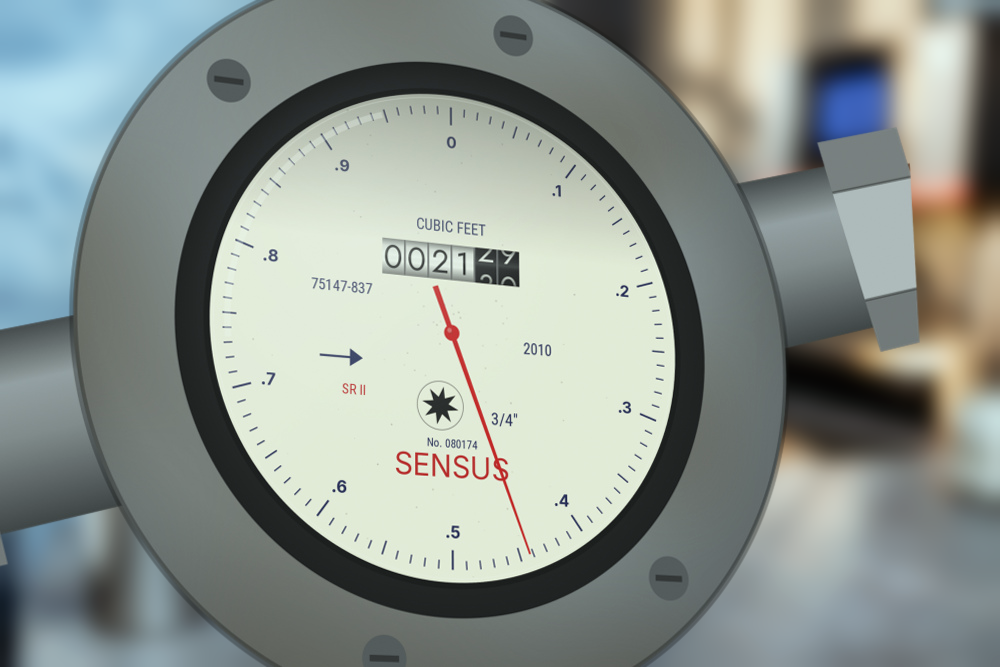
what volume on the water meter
2129.44 ft³
